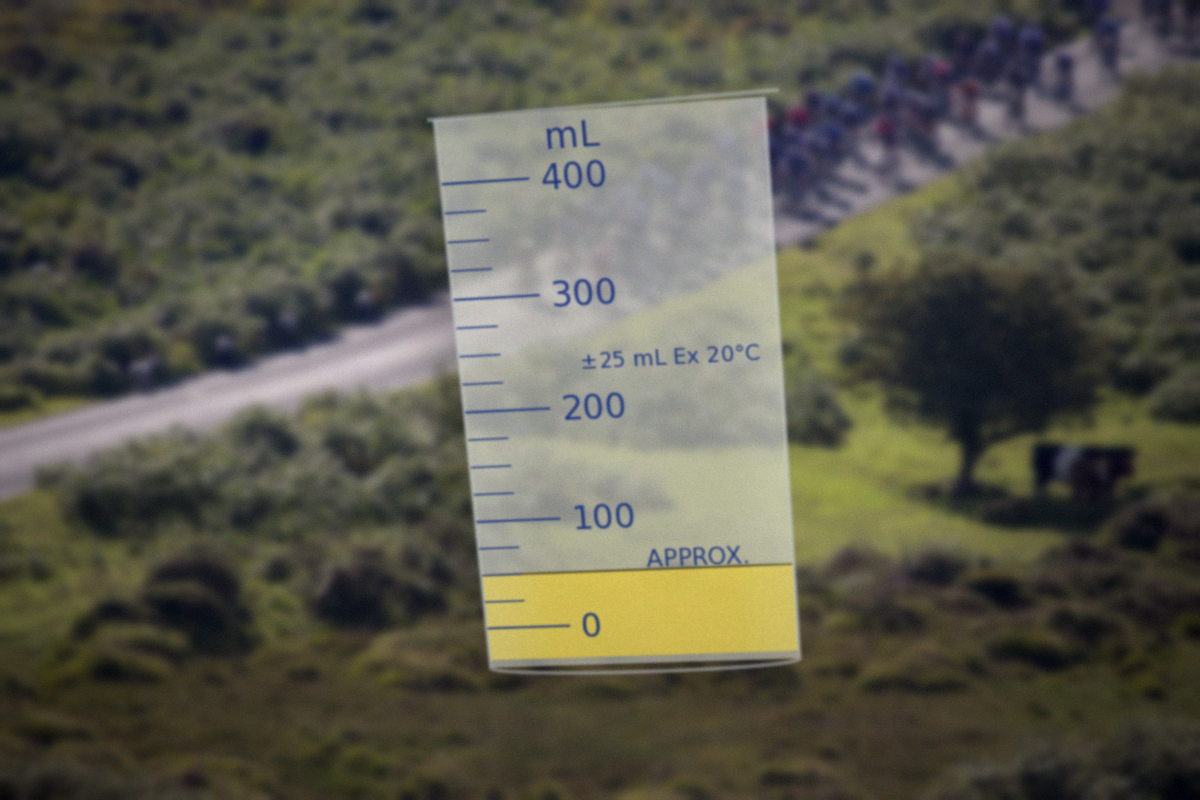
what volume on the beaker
50 mL
